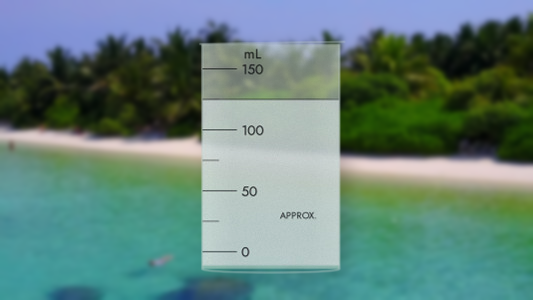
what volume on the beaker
125 mL
